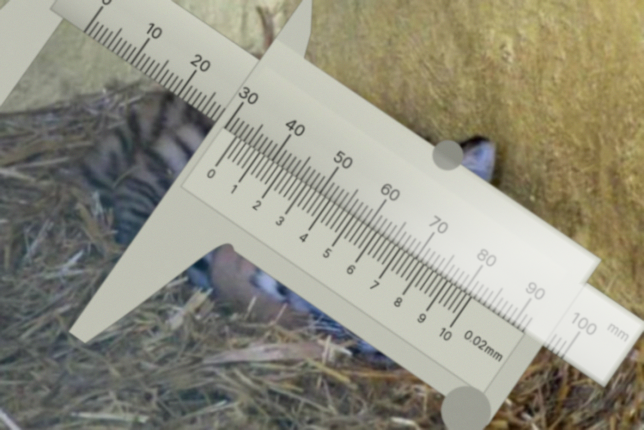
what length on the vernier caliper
32.5 mm
